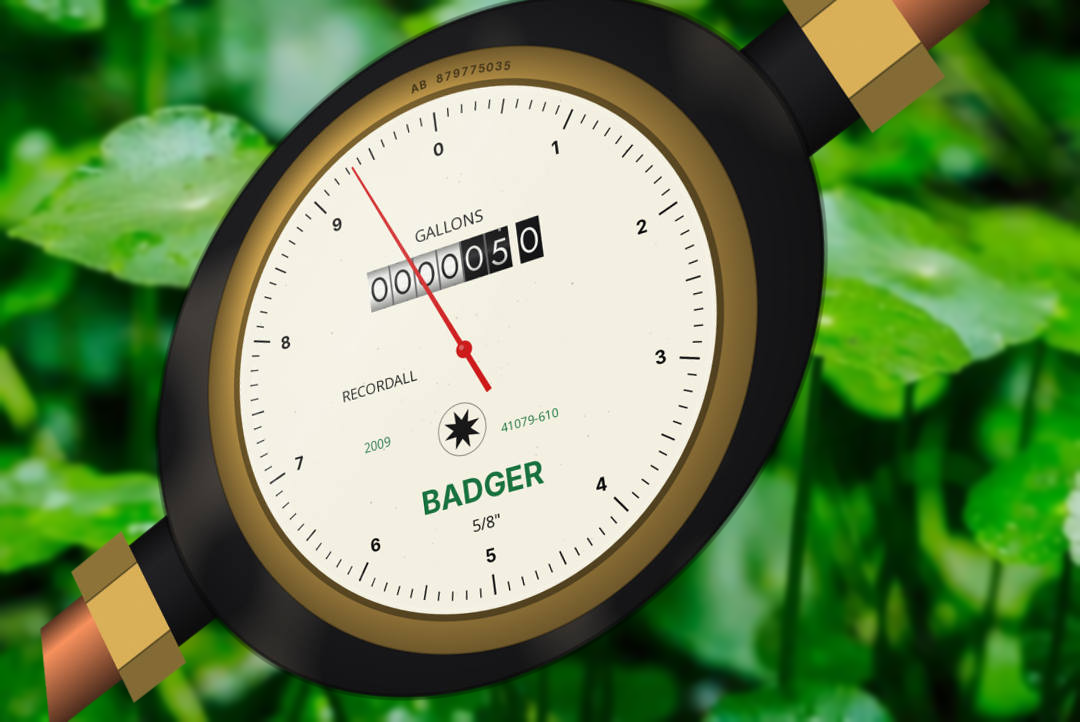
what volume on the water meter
49.3 gal
